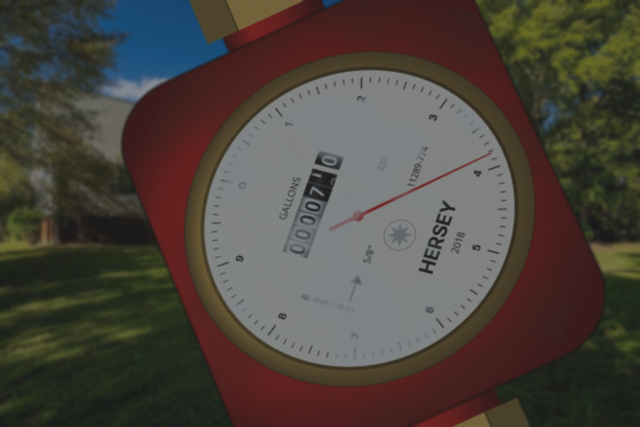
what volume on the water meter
713.8 gal
